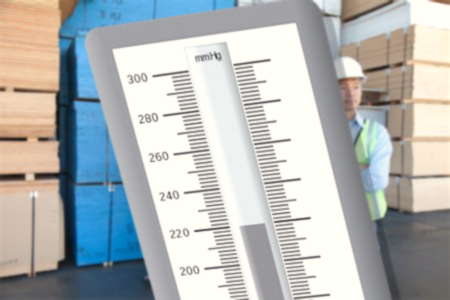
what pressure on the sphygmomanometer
220 mmHg
